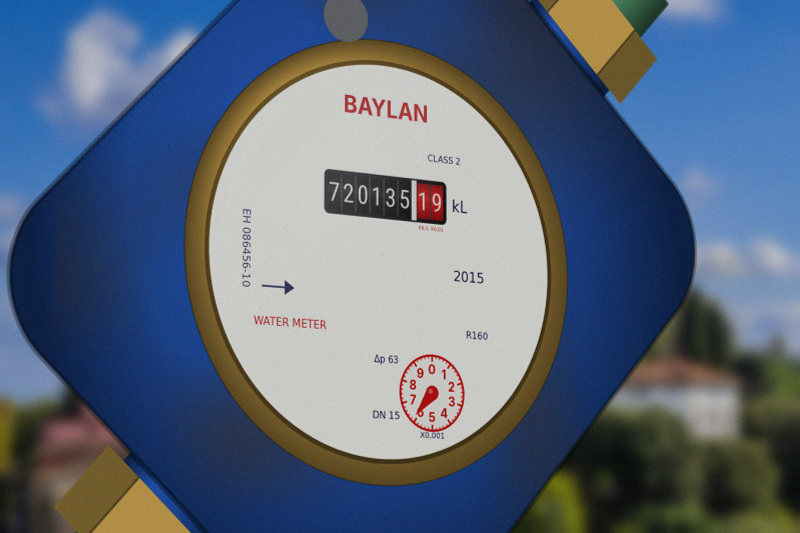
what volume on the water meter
720135.196 kL
